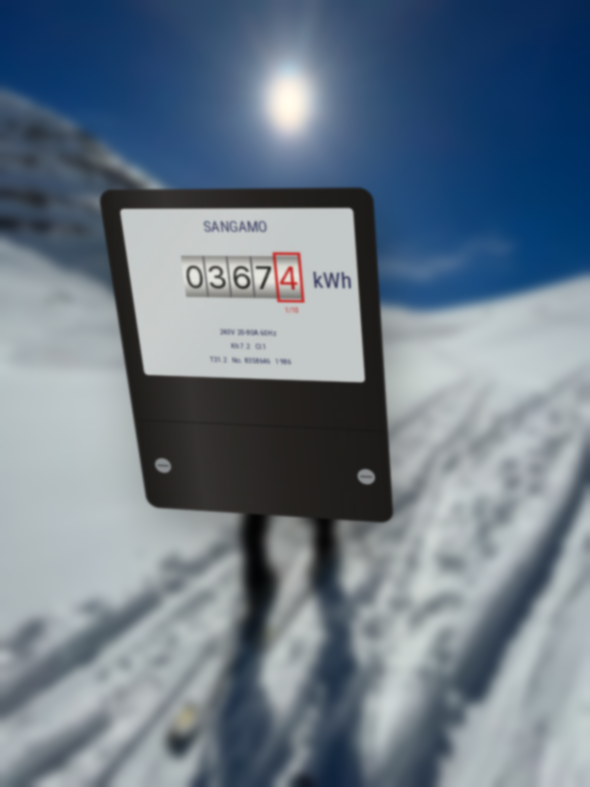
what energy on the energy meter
367.4 kWh
